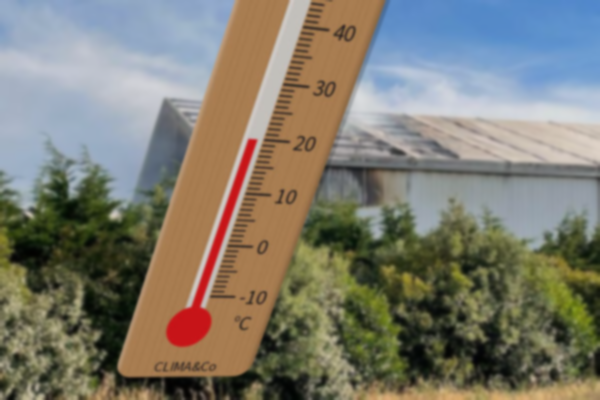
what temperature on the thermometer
20 °C
